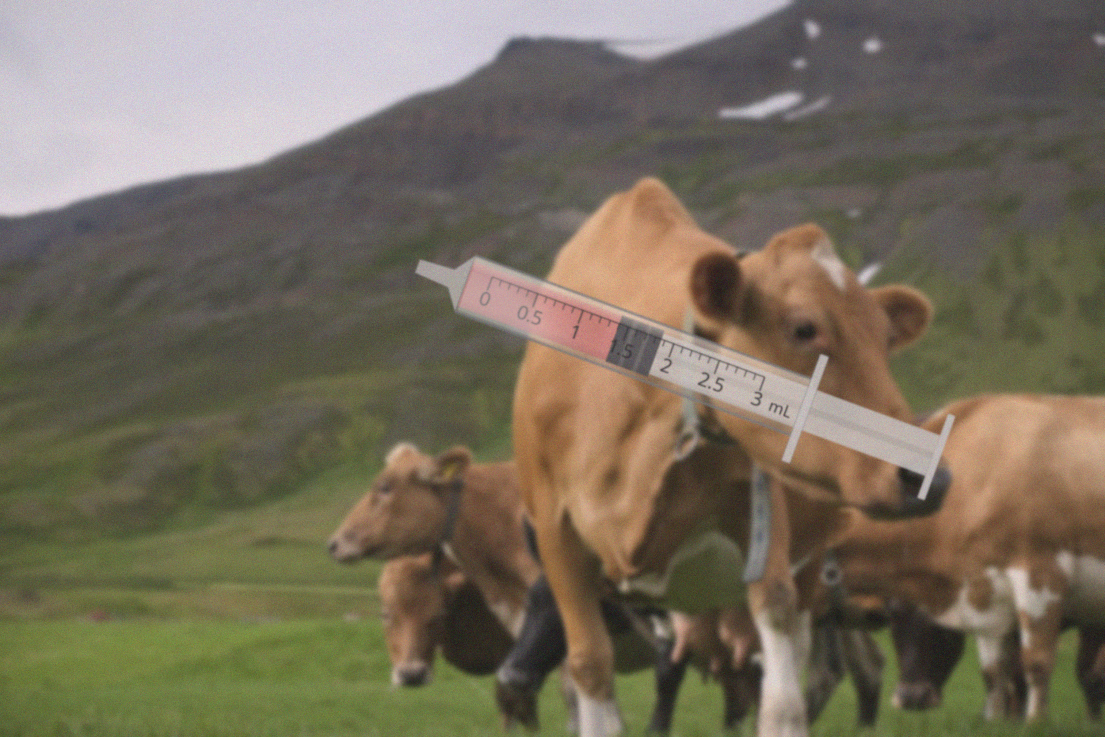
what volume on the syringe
1.4 mL
